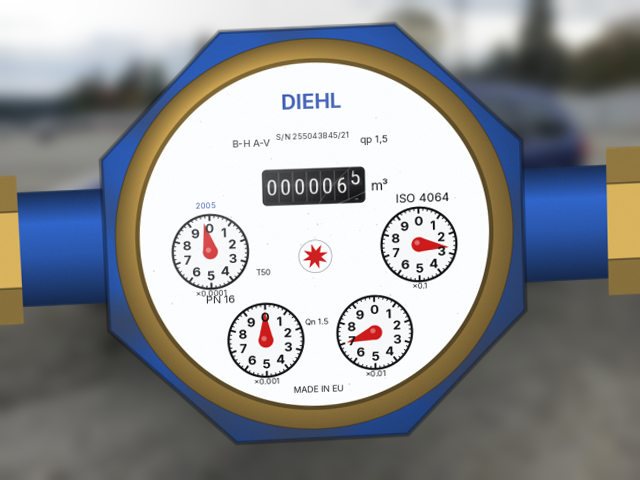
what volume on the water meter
65.2699 m³
